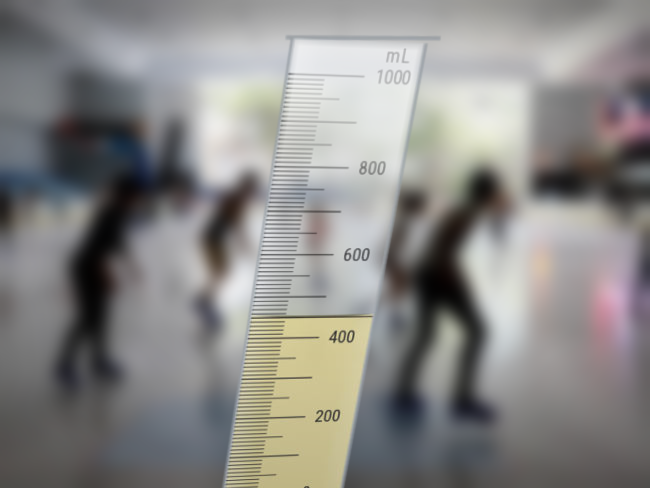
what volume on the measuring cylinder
450 mL
